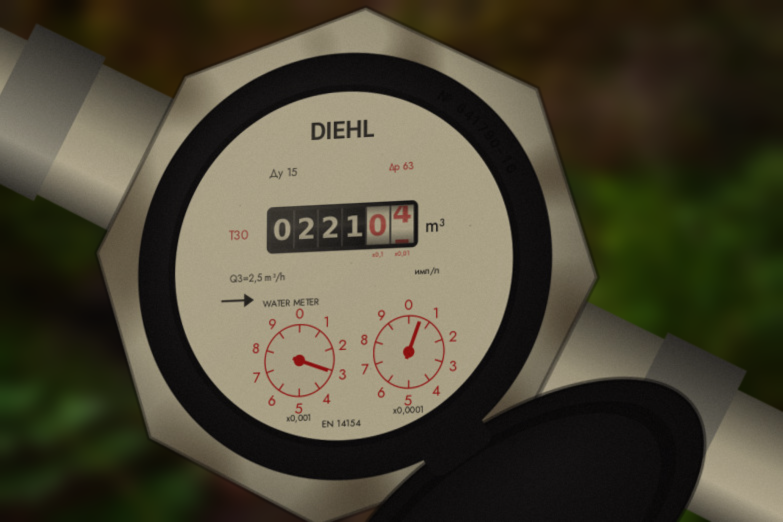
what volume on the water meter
221.0430 m³
